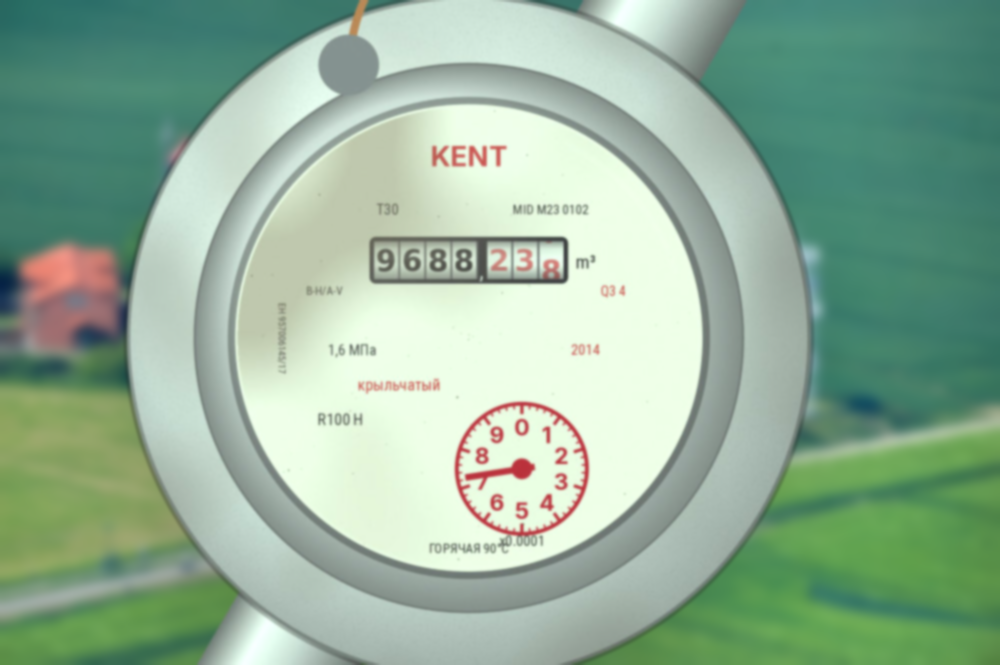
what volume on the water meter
9688.2377 m³
